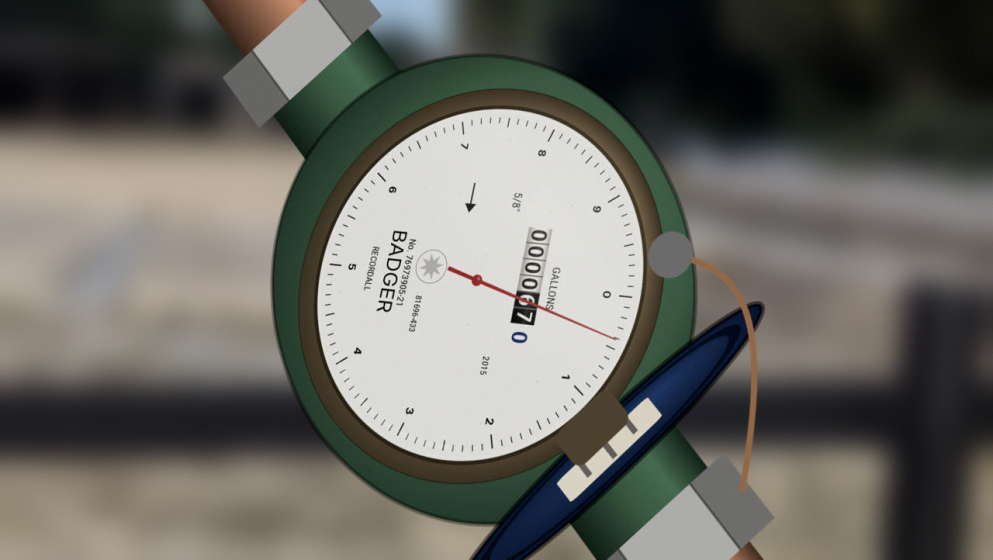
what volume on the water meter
670.4 gal
